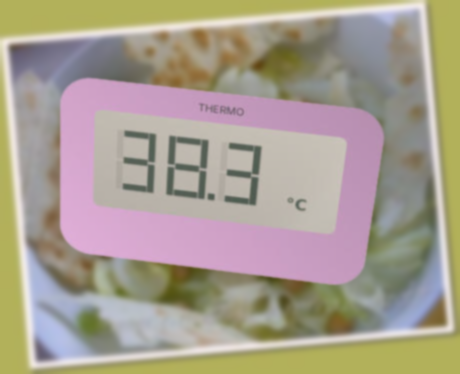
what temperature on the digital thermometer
38.3 °C
